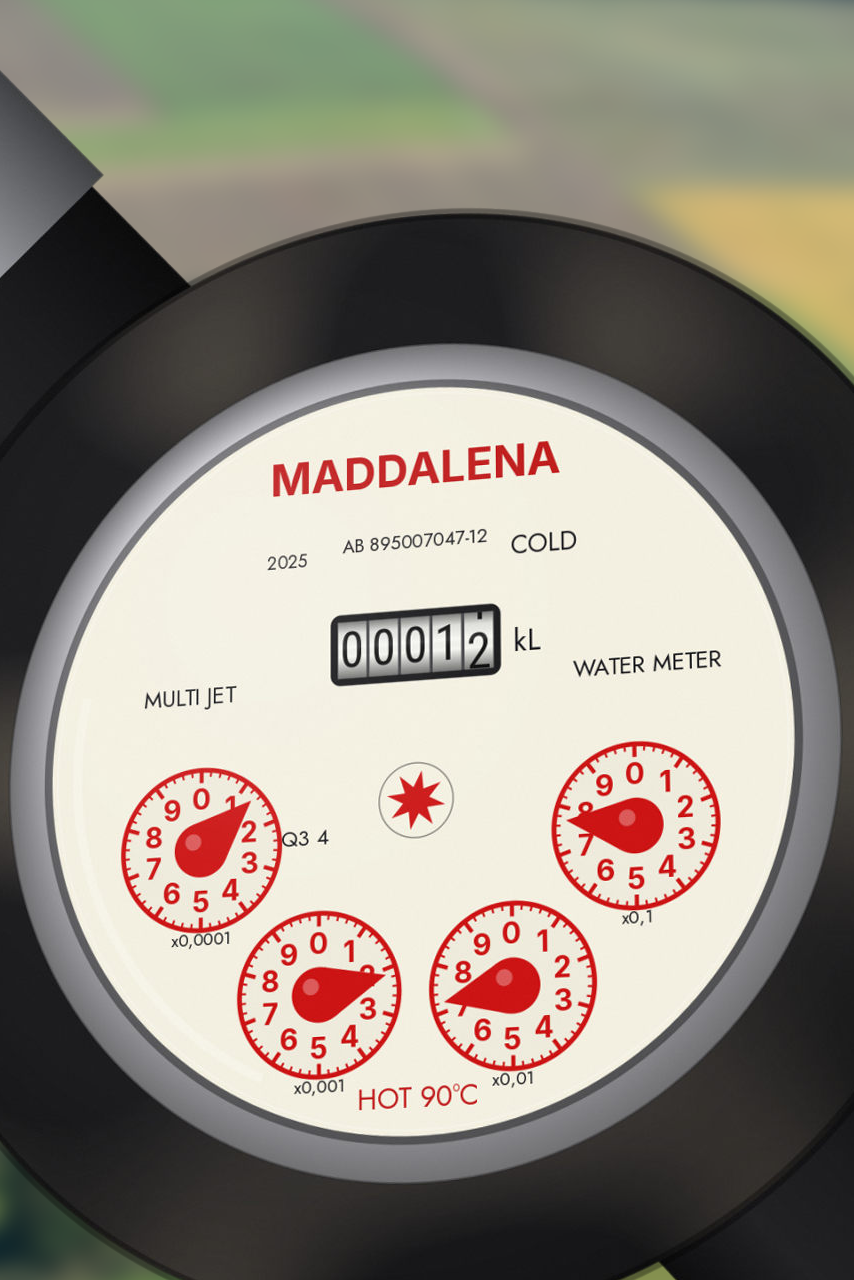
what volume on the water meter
11.7721 kL
